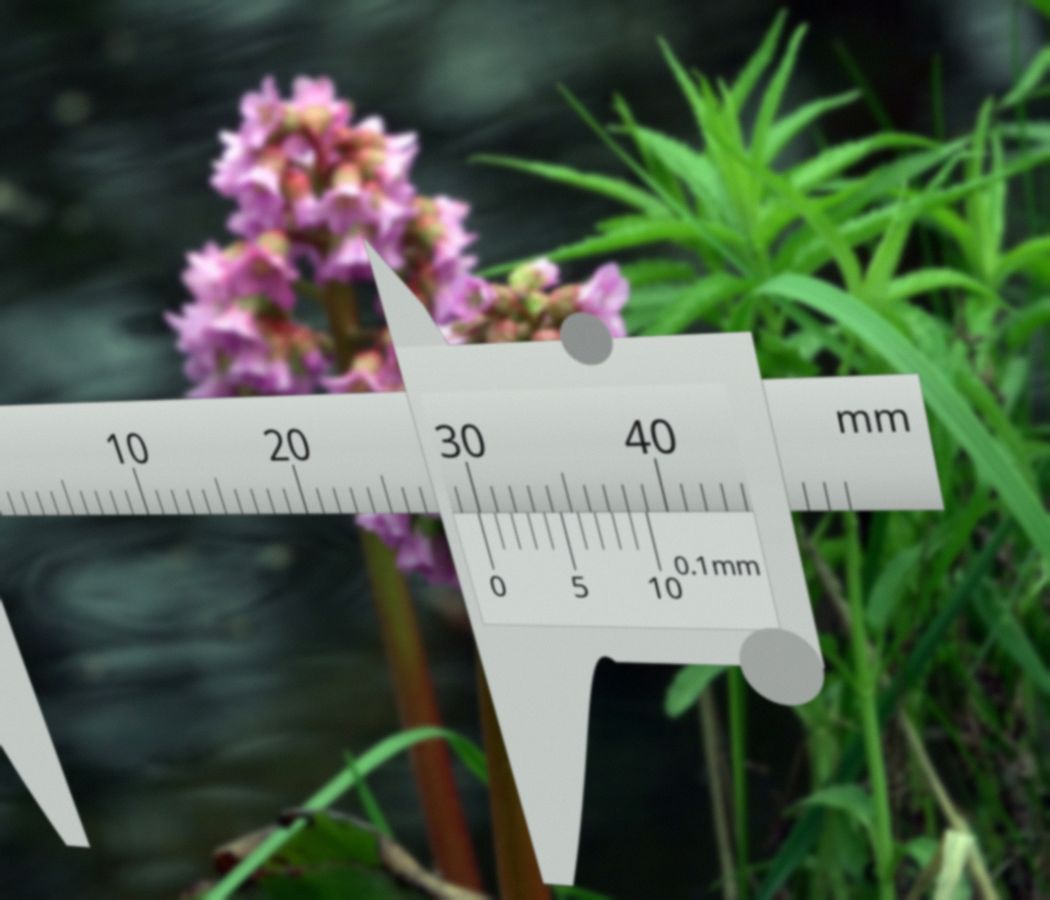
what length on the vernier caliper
29.9 mm
